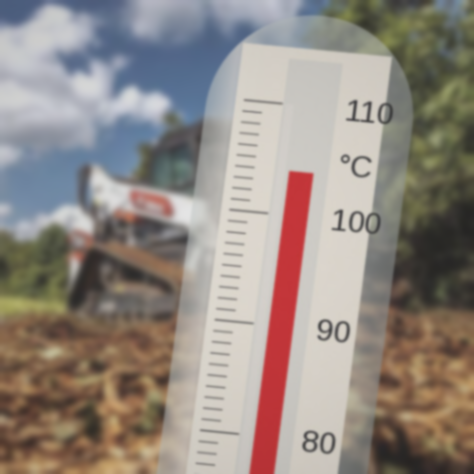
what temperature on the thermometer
104 °C
